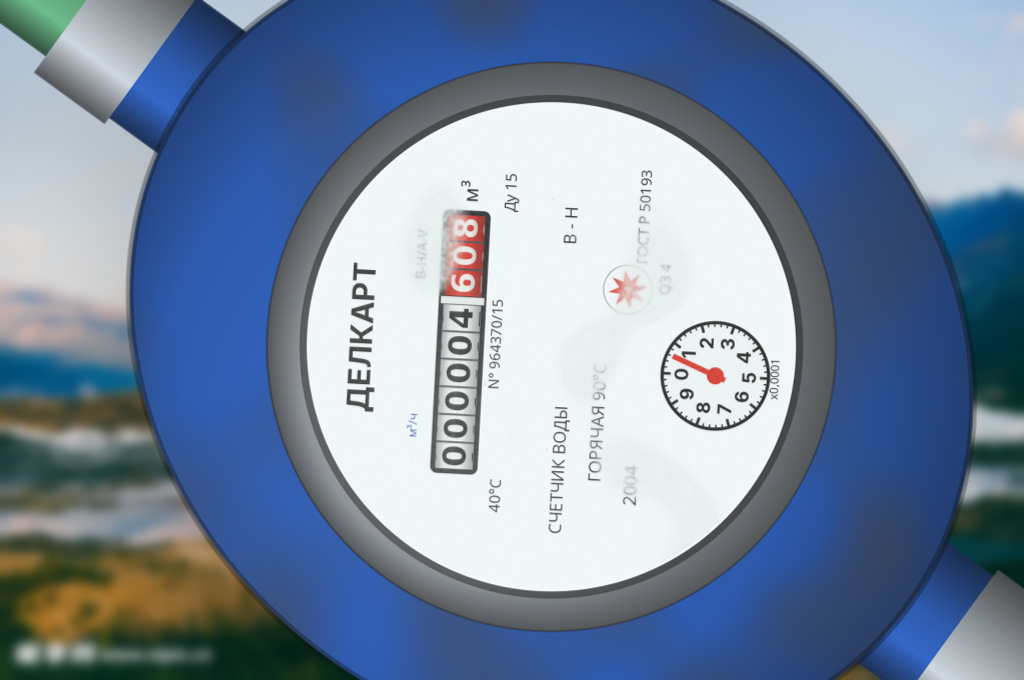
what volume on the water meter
4.6080 m³
